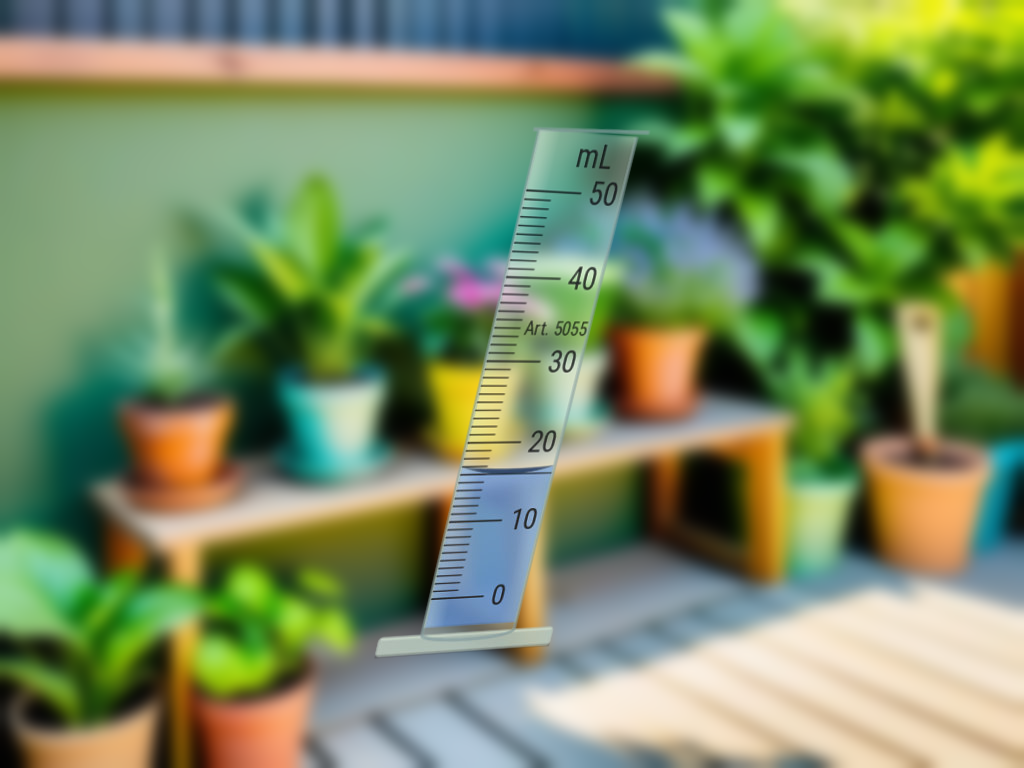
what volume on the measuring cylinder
16 mL
